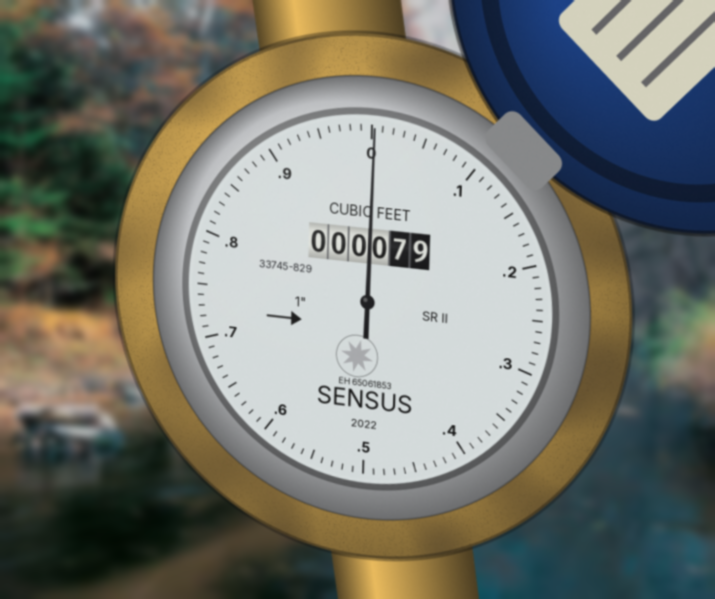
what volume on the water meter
79.00 ft³
